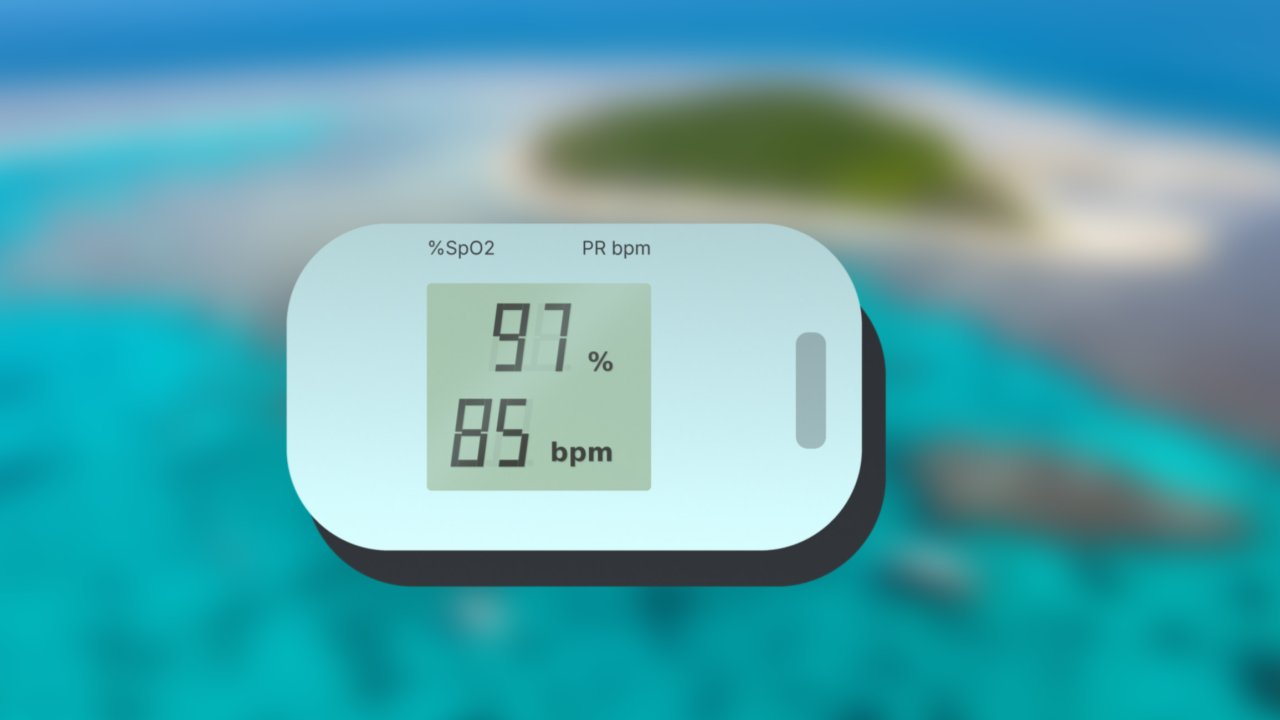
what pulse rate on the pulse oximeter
85 bpm
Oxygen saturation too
97 %
